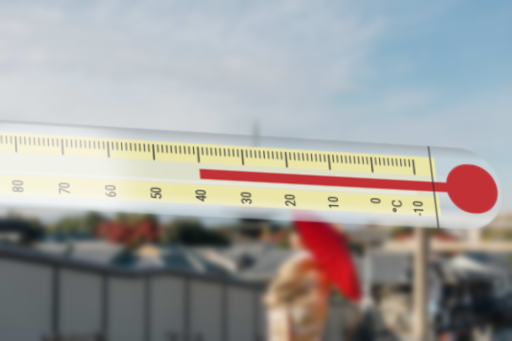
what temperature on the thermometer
40 °C
